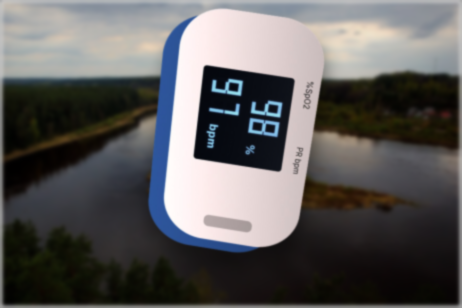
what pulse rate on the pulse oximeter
97 bpm
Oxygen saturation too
98 %
